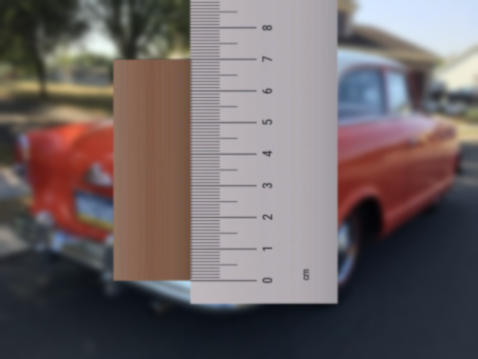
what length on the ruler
7 cm
